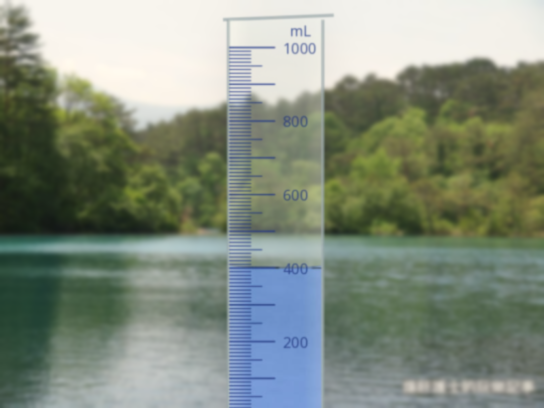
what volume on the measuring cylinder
400 mL
